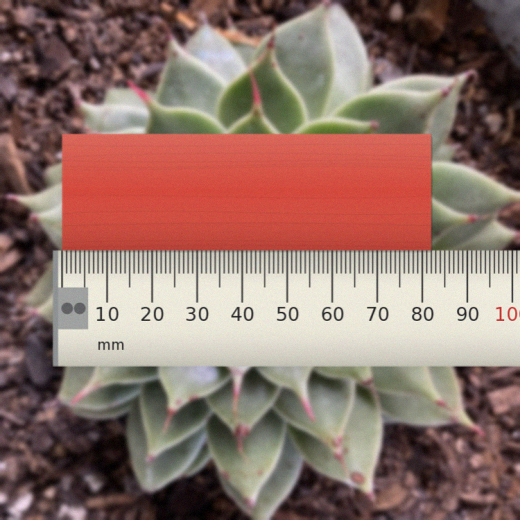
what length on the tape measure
82 mm
